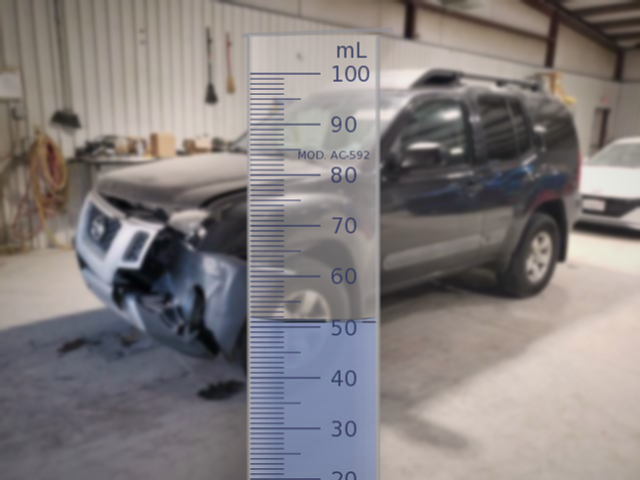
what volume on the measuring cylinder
51 mL
